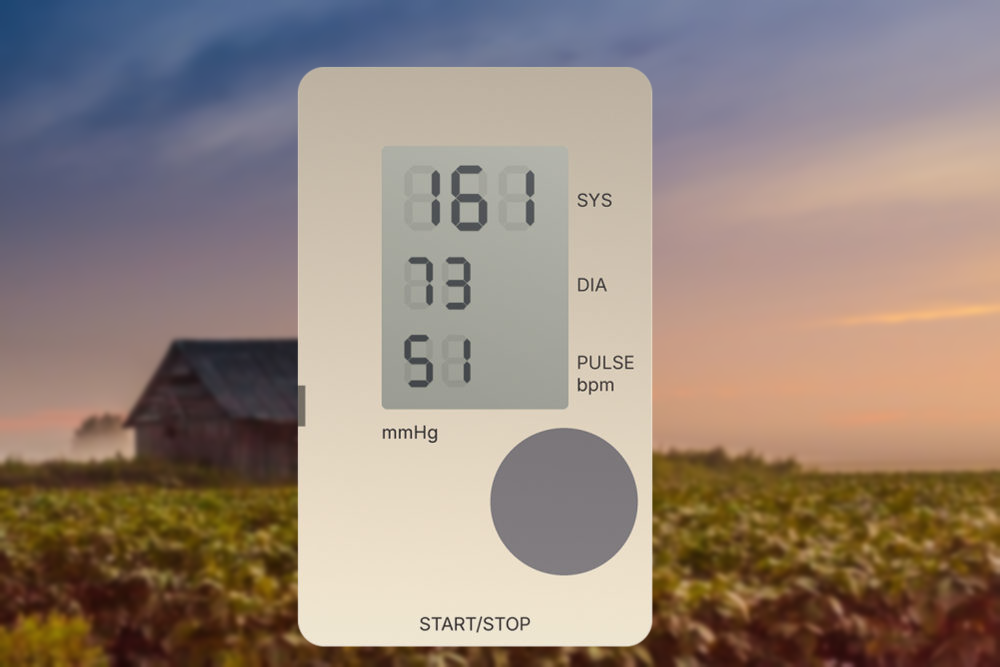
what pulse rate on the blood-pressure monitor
51 bpm
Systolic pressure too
161 mmHg
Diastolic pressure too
73 mmHg
